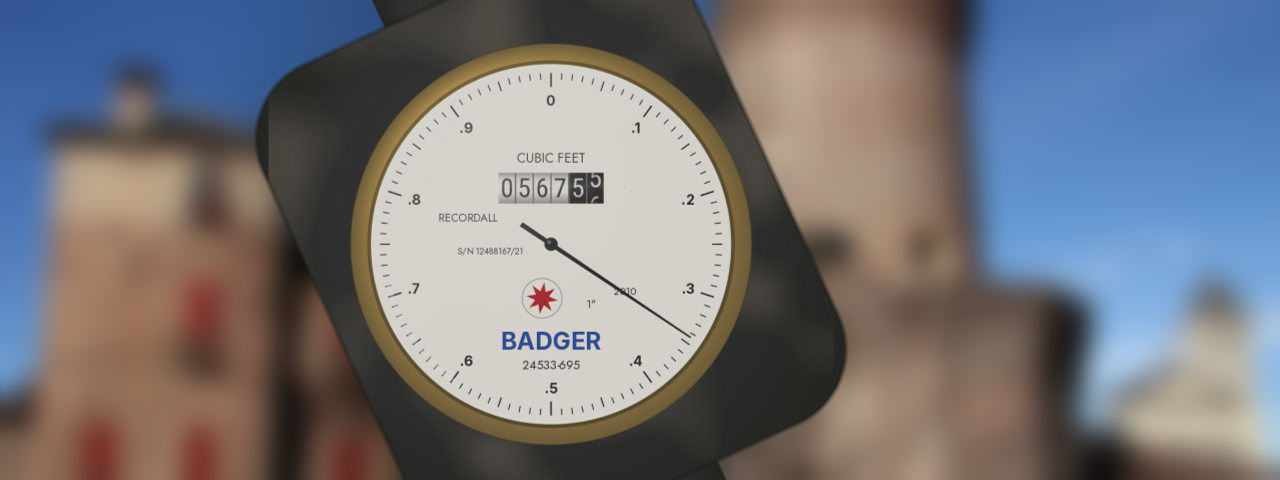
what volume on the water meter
56755.34 ft³
